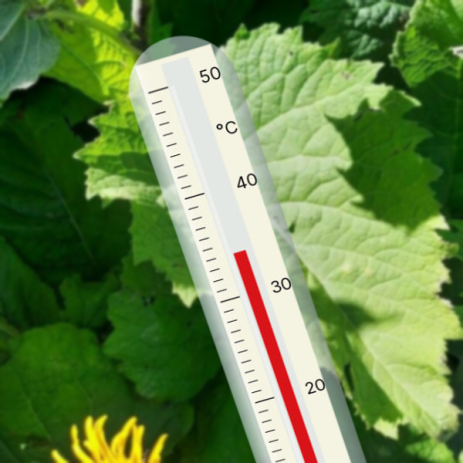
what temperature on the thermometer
34 °C
